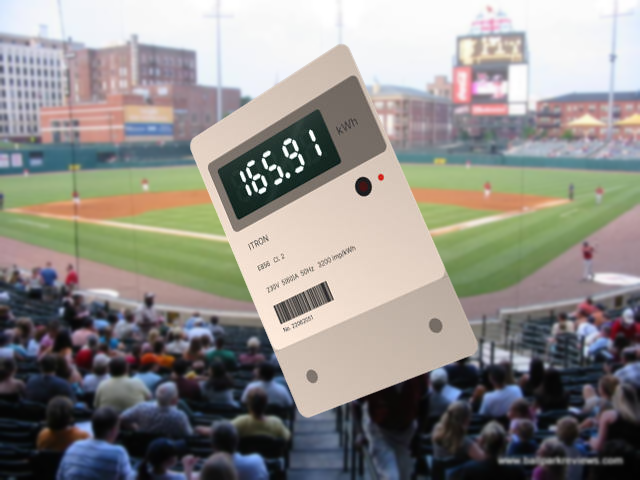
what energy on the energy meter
165.91 kWh
